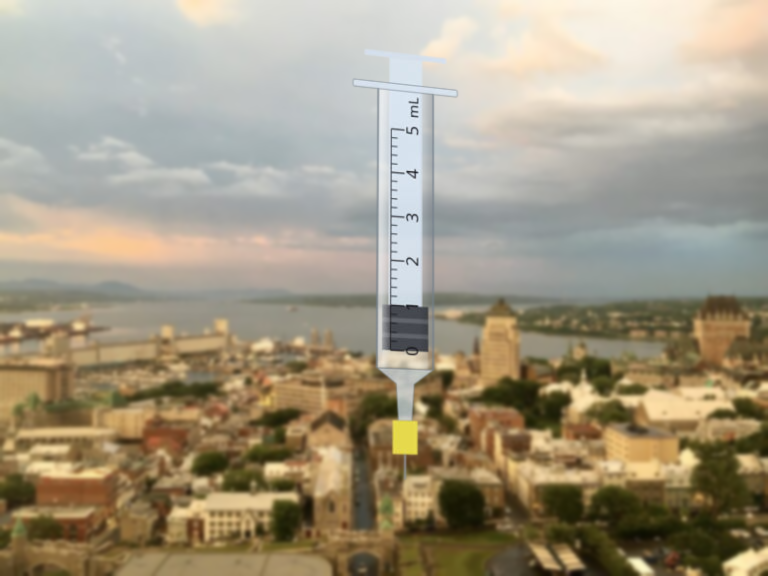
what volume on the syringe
0 mL
